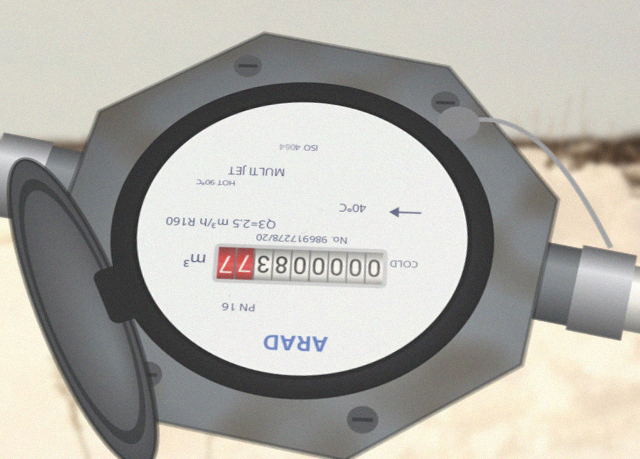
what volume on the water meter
83.77 m³
